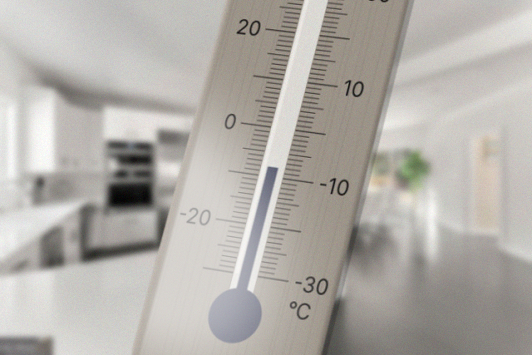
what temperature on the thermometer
-8 °C
